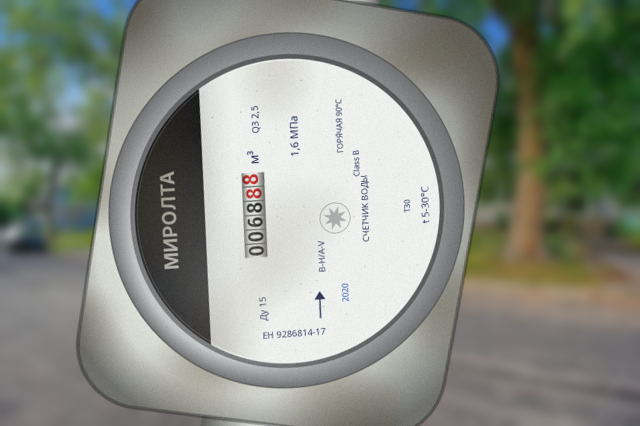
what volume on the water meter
68.88 m³
